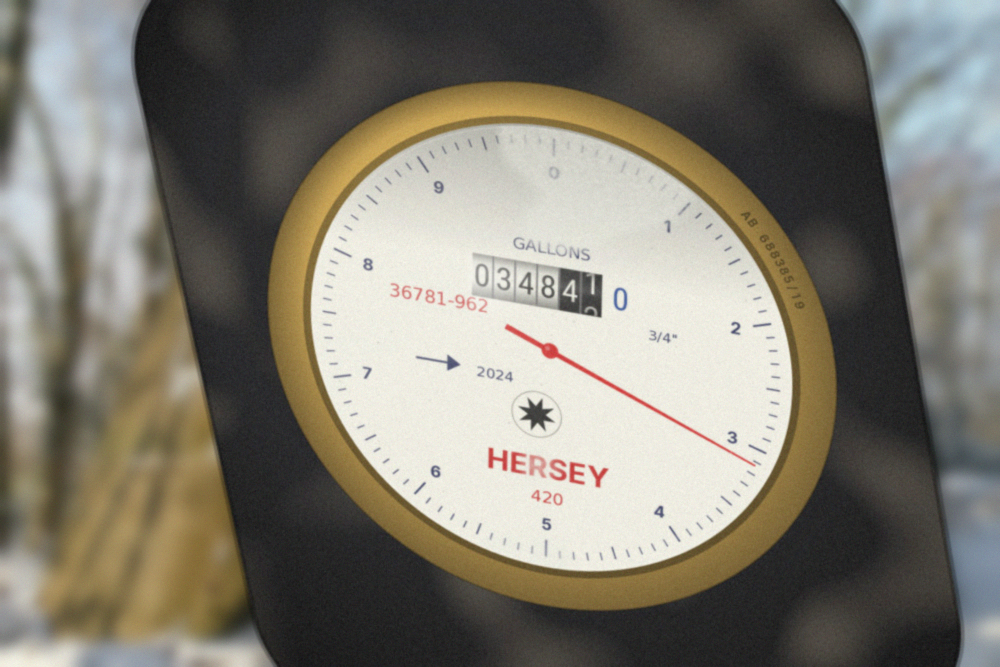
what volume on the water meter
348413.1 gal
